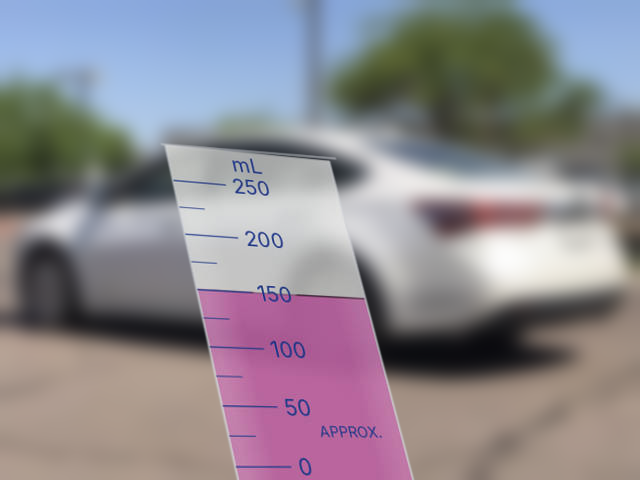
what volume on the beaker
150 mL
